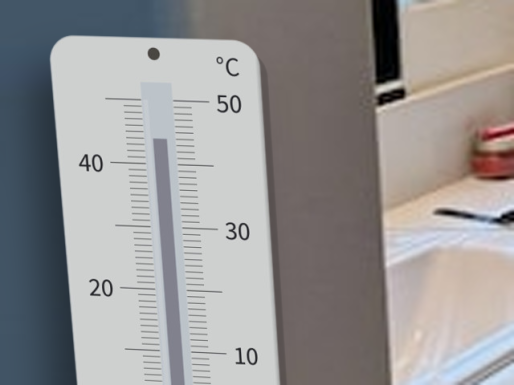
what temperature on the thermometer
44 °C
